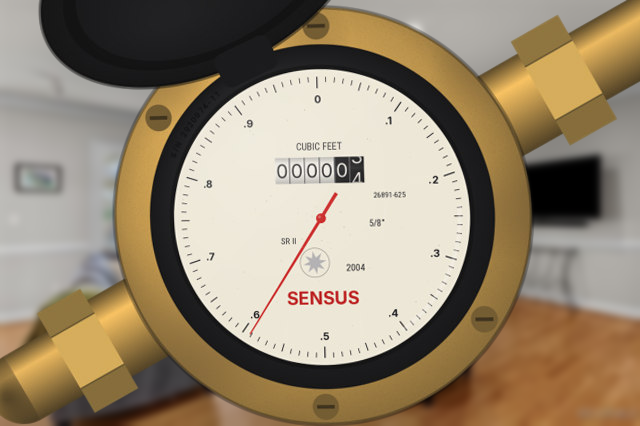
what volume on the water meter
3.59 ft³
